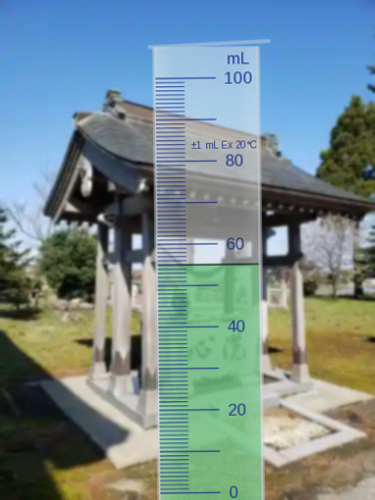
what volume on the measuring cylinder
55 mL
